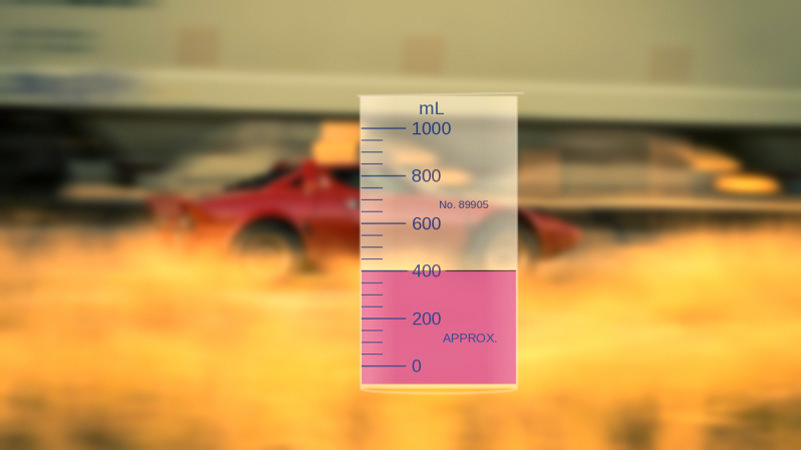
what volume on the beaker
400 mL
